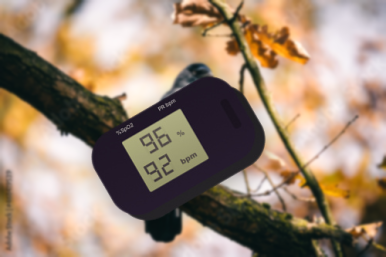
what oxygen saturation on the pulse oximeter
96 %
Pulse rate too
92 bpm
